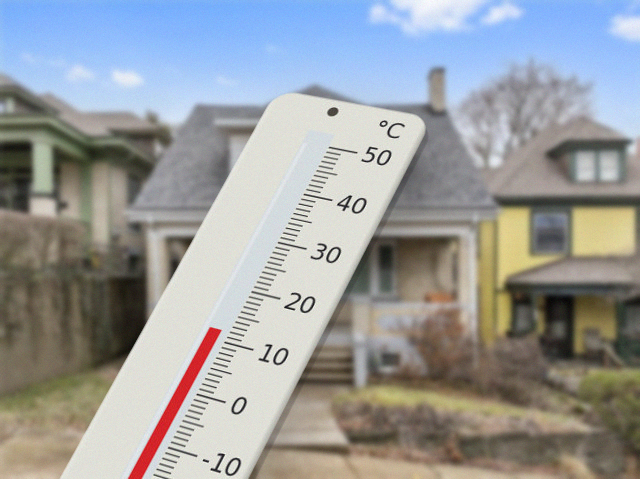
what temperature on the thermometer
12 °C
